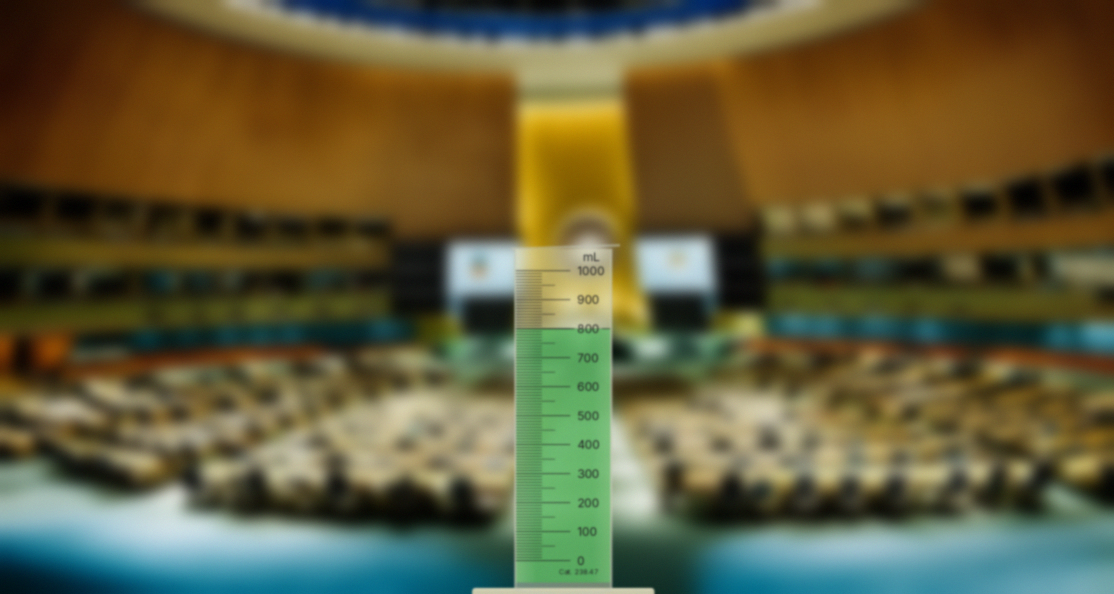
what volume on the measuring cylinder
800 mL
